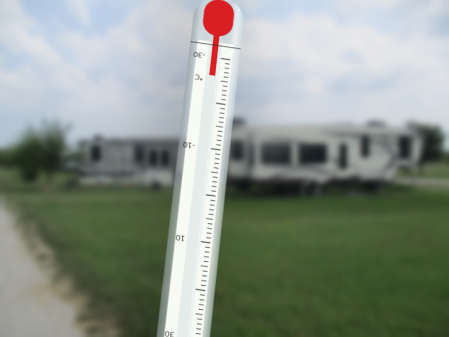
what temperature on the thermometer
-26 °C
